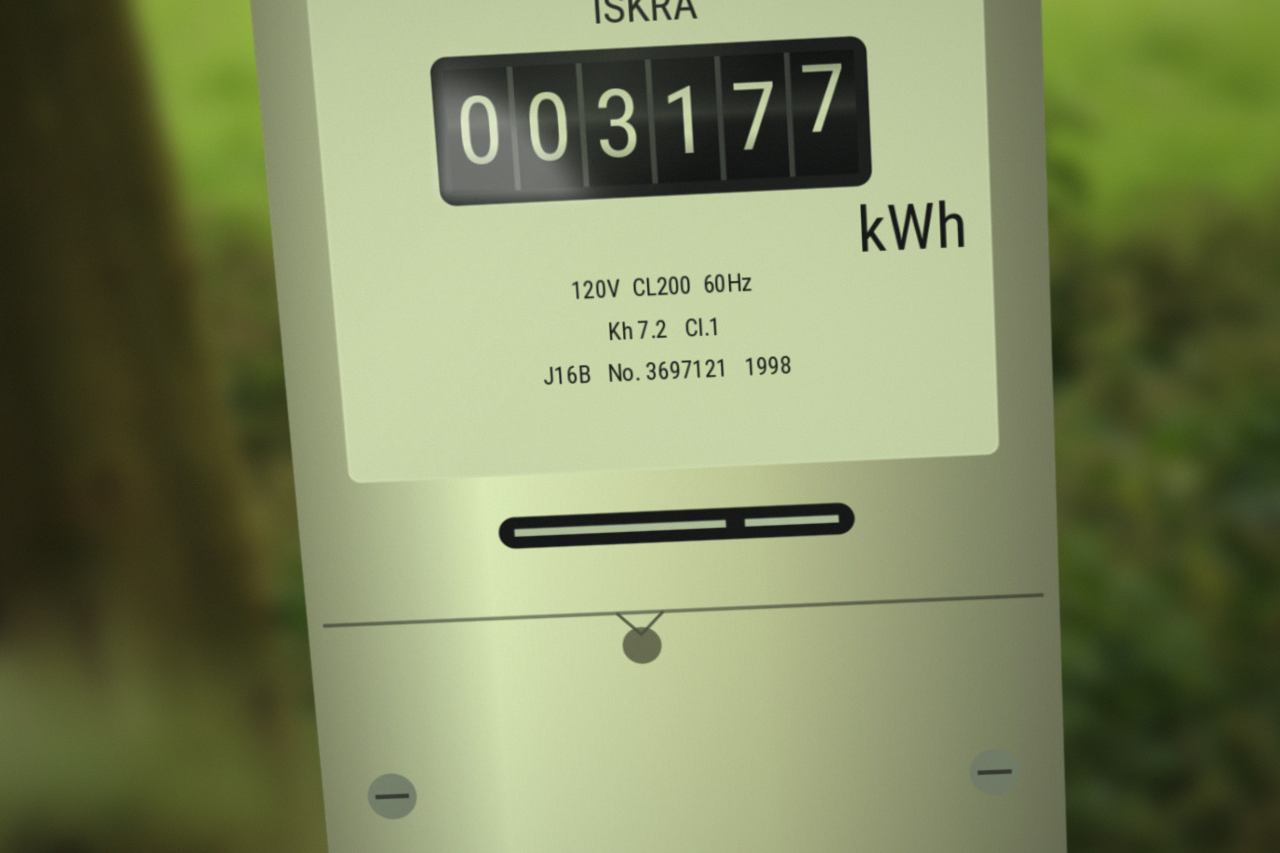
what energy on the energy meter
3177 kWh
